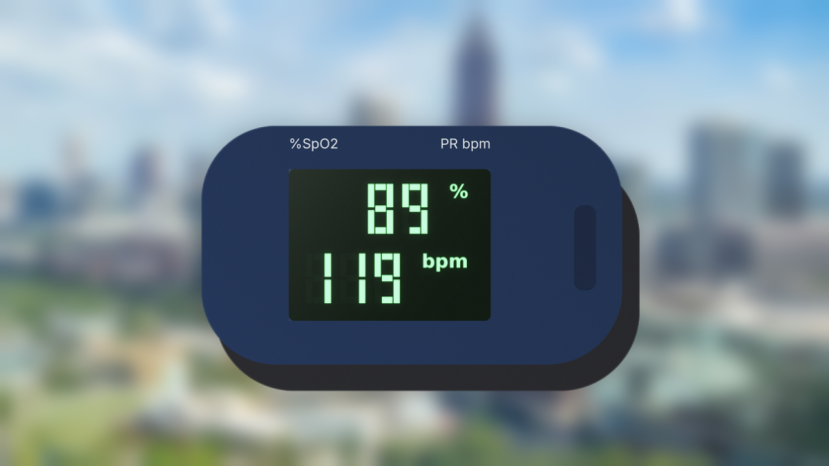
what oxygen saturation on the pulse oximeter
89 %
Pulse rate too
119 bpm
